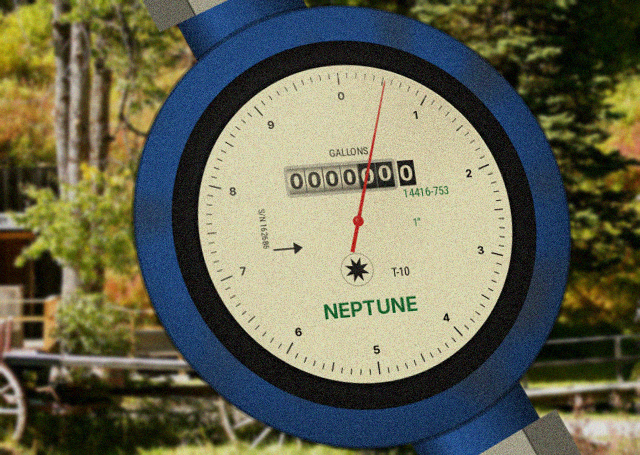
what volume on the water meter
0.5 gal
